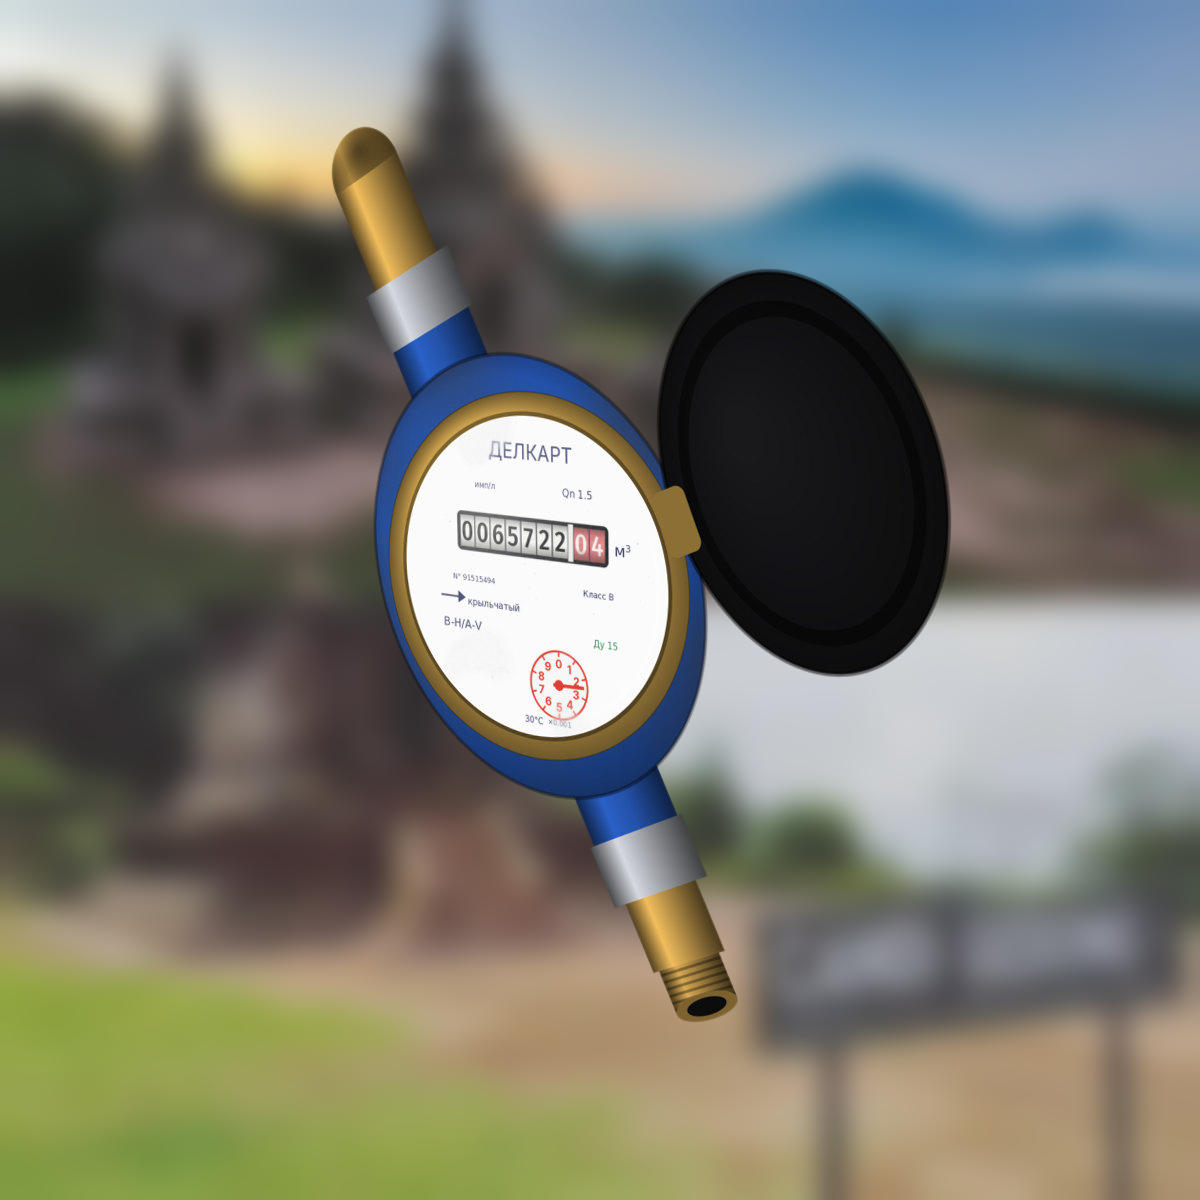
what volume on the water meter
65722.042 m³
